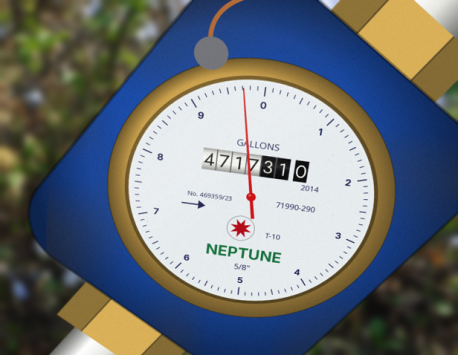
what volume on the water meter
4717309.7 gal
